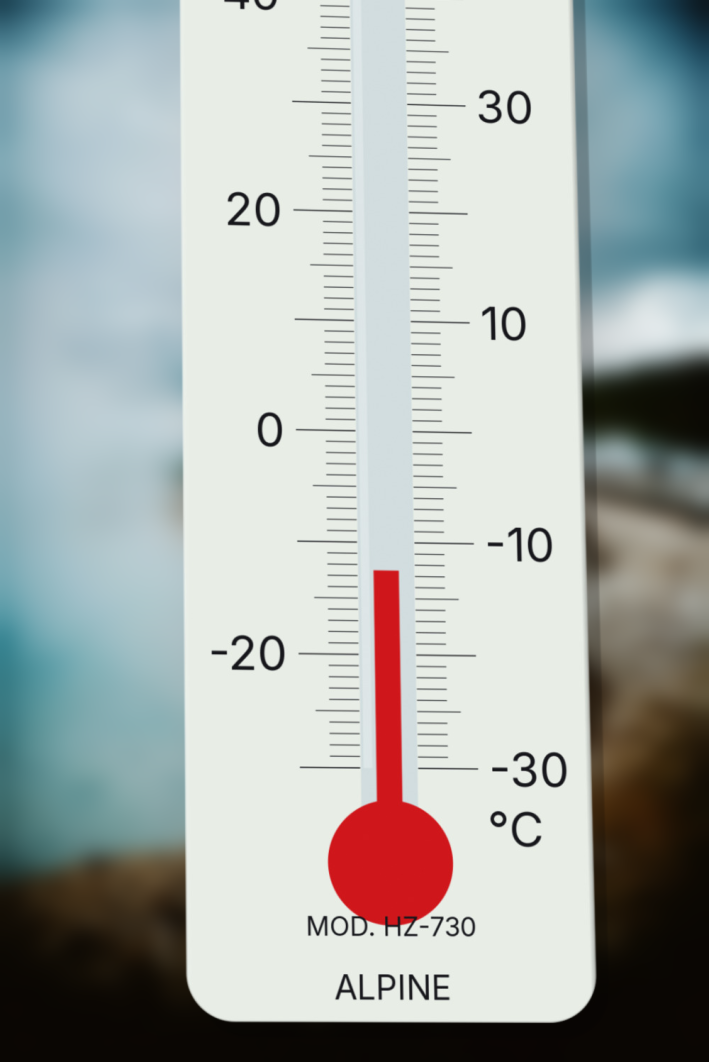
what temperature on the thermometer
-12.5 °C
